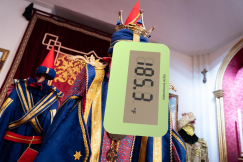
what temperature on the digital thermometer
185.3 °F
